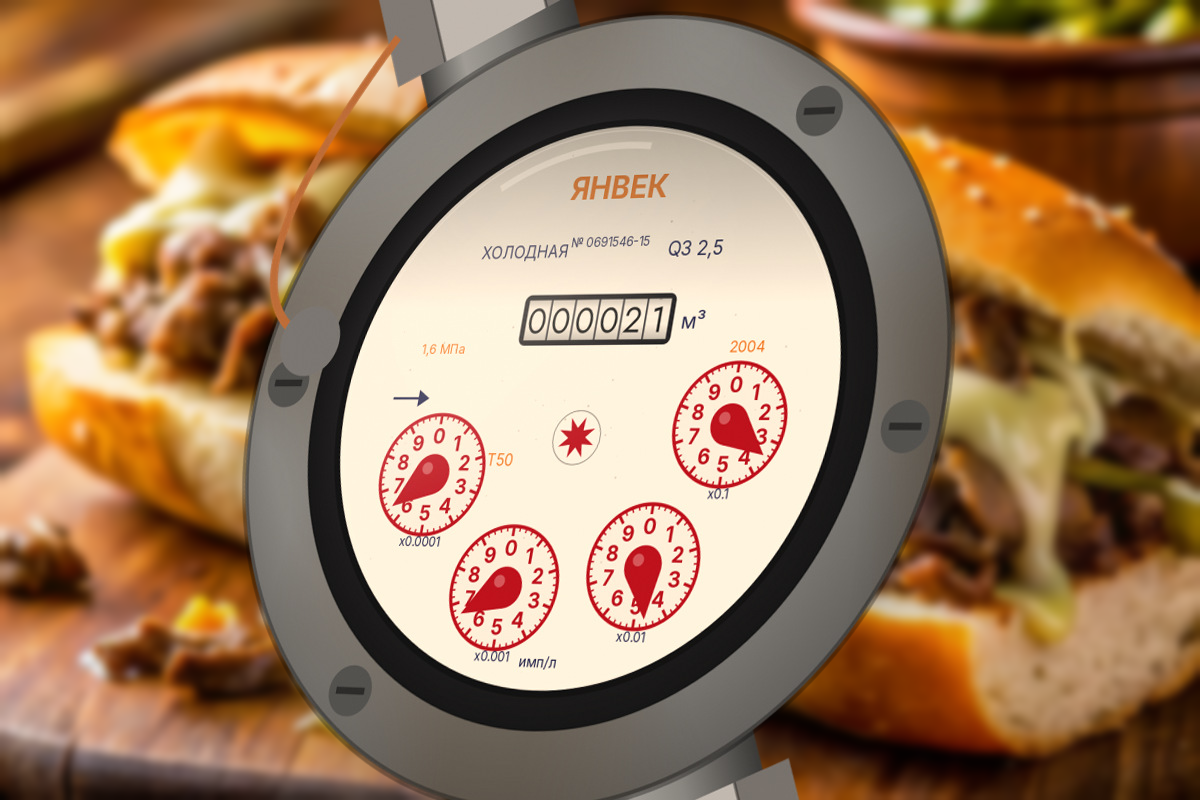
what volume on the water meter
21.3466 m³
